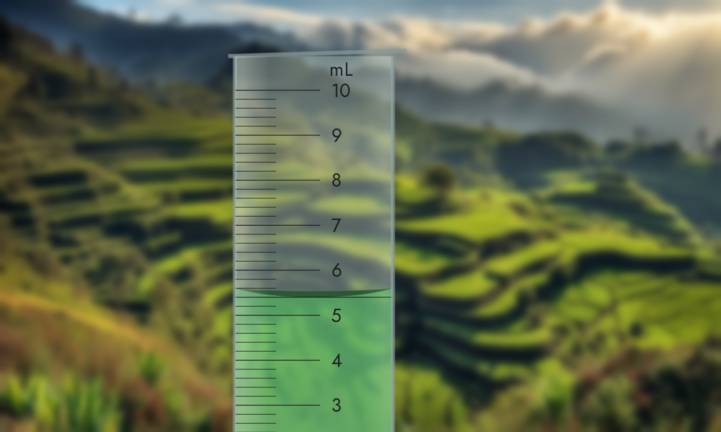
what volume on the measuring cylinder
5.4 mL
